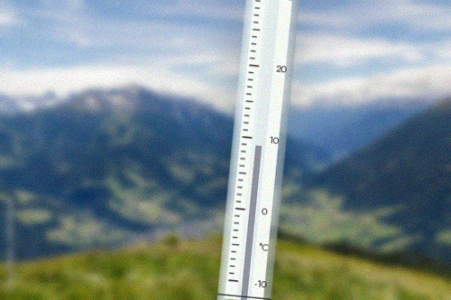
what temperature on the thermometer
9 °C
